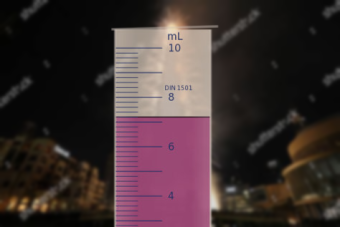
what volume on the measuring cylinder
7.2 mL
